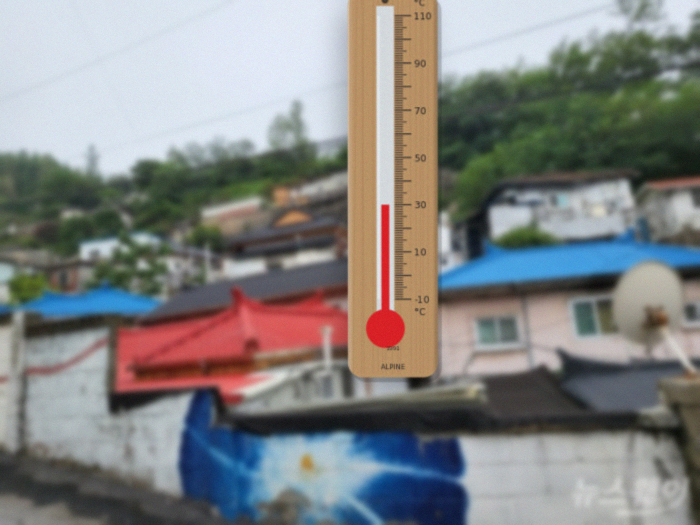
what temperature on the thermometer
30 °C
